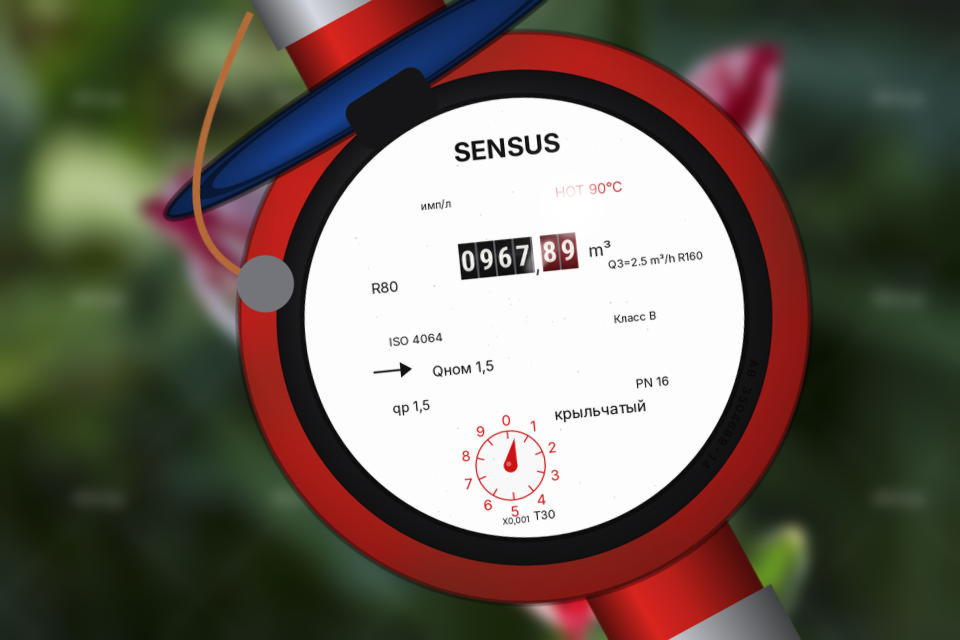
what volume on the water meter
967.890 m³
